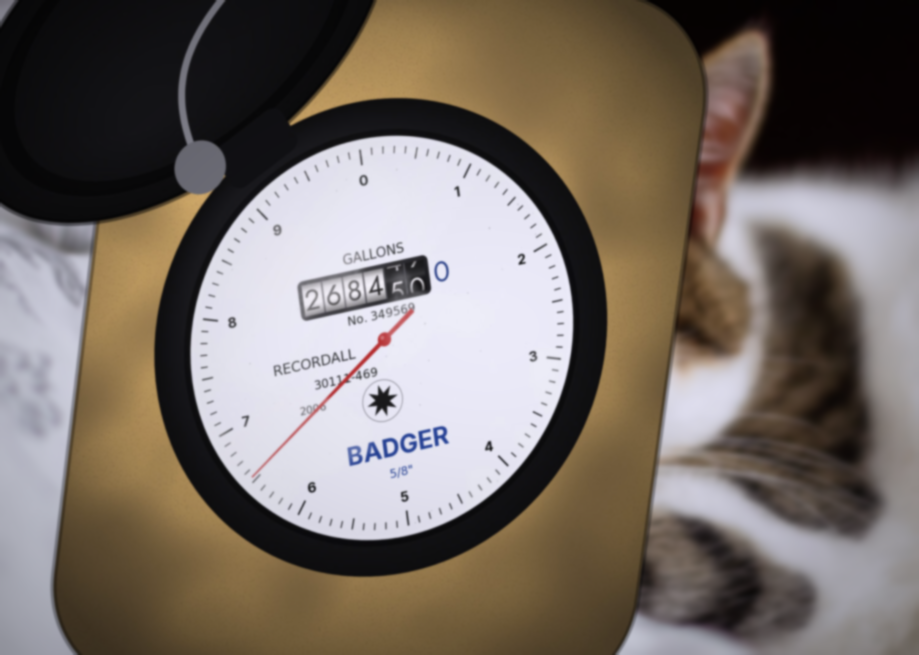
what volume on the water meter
2684496.5 gal
